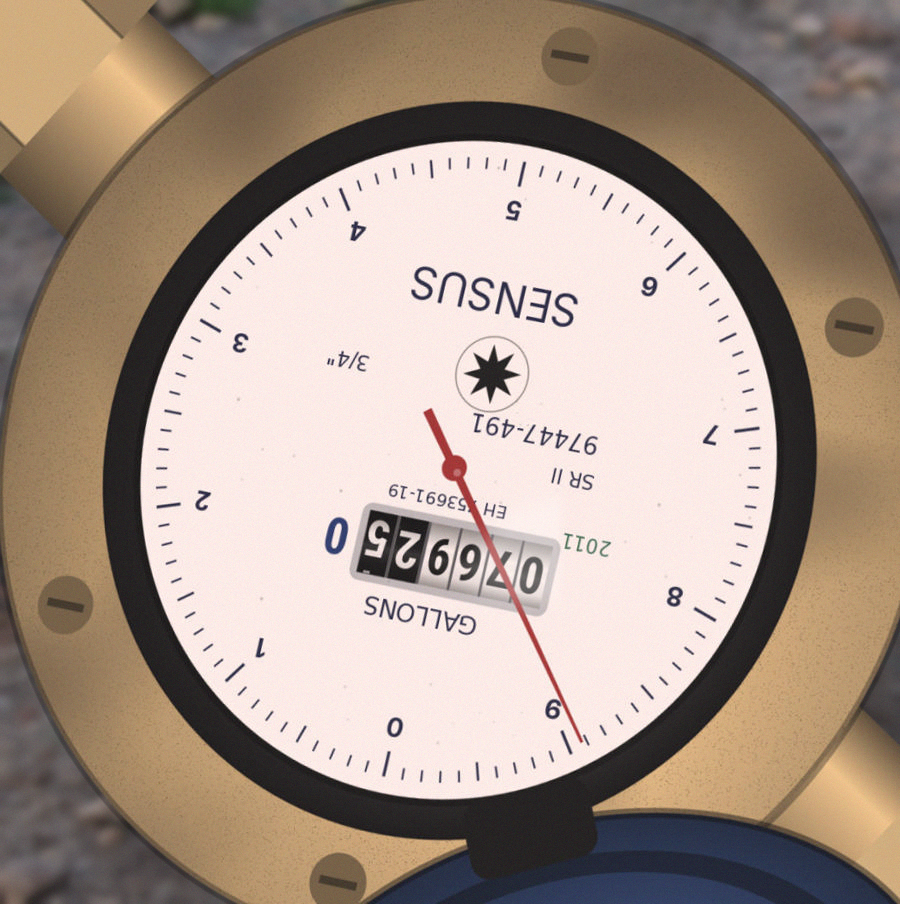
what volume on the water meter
769248.9 gal
